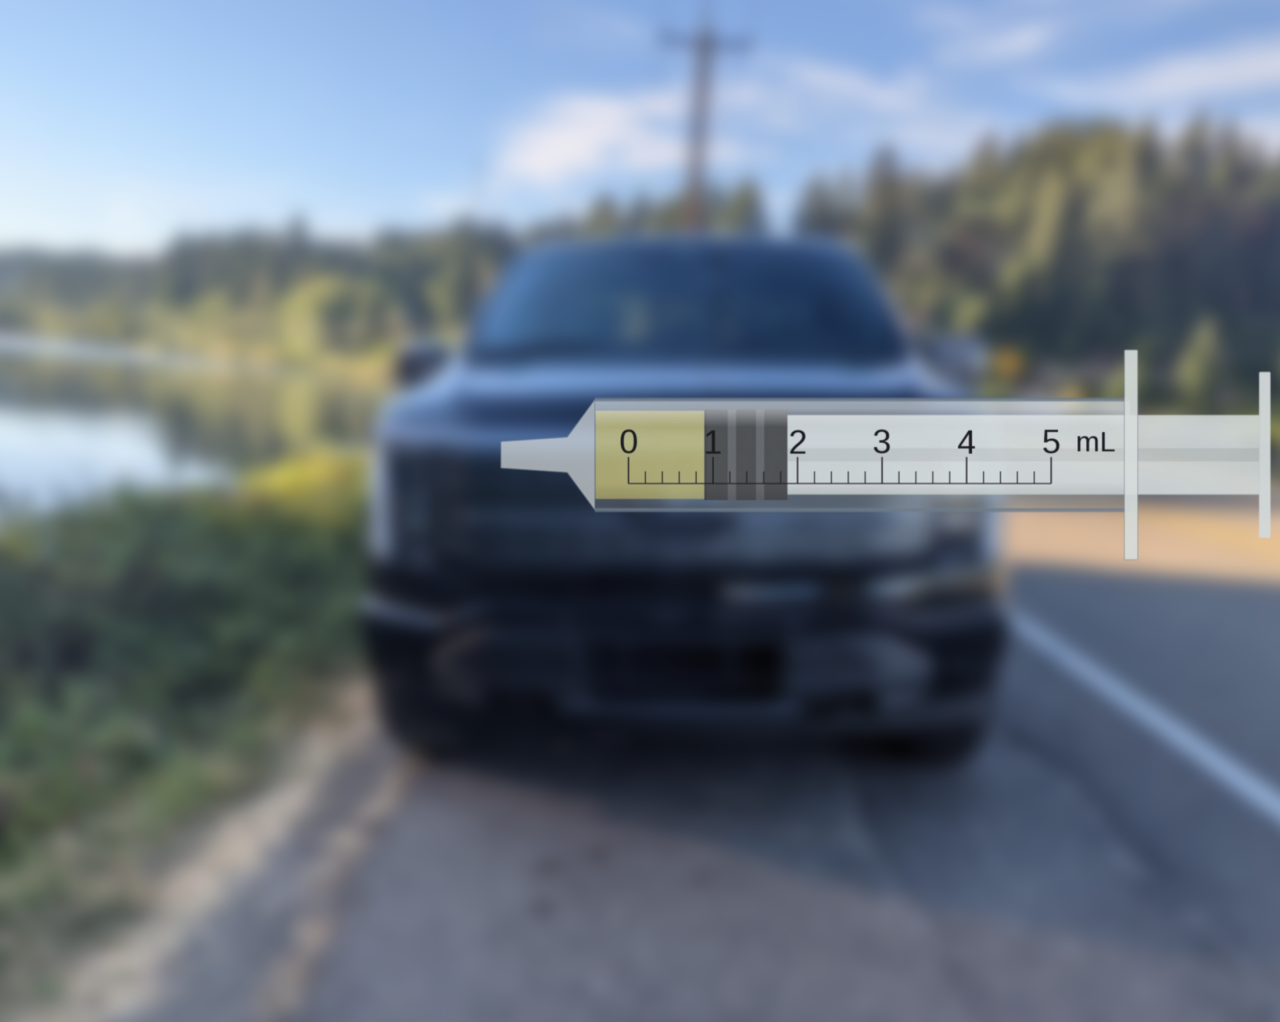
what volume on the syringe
0.9 mL
